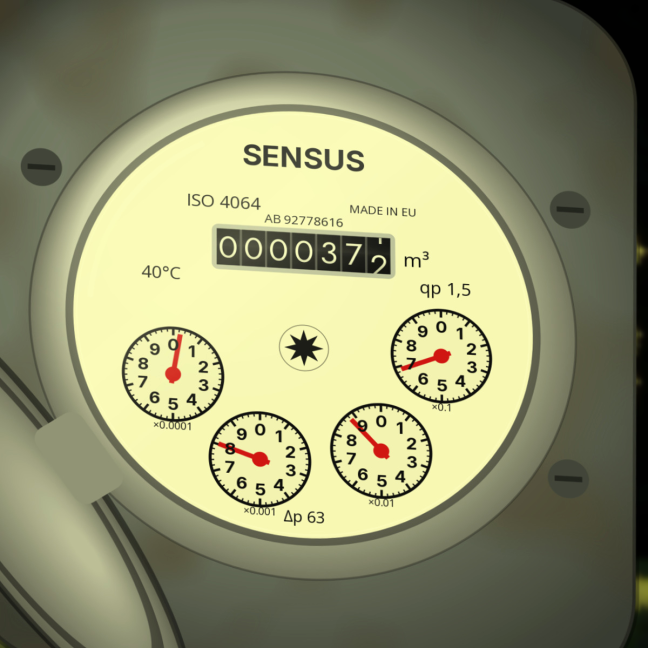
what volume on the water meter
371.6880 m³
